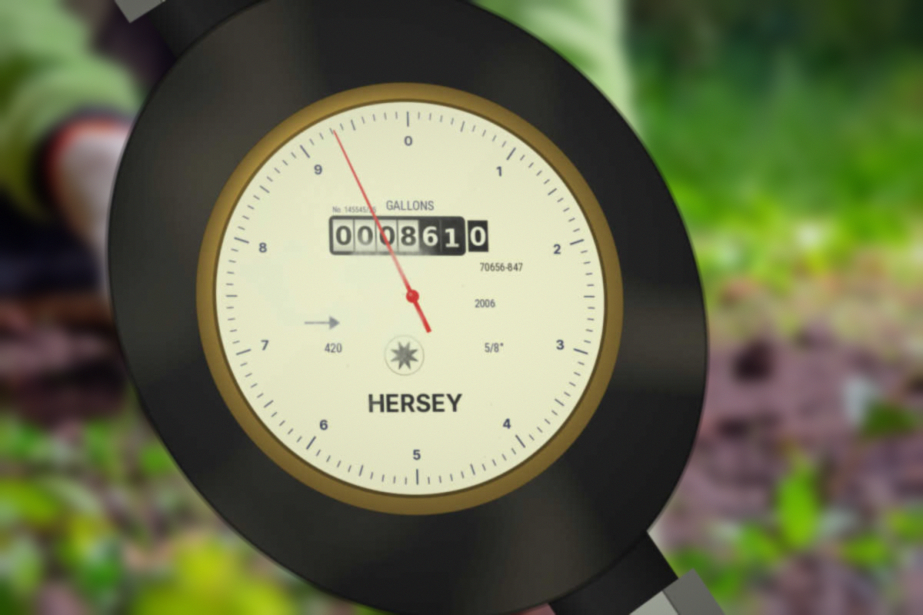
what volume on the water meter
8609.3 gal
